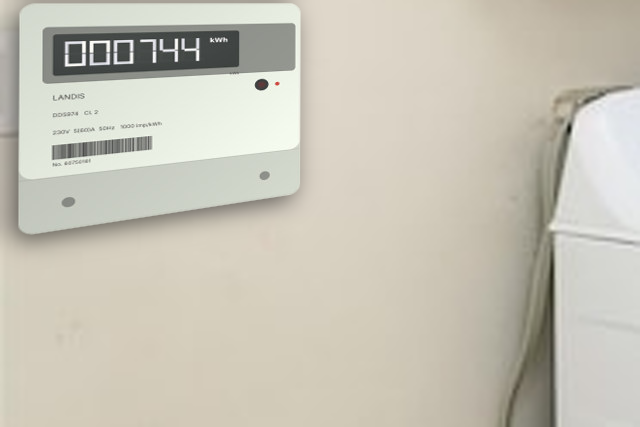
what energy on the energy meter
744 kWh
